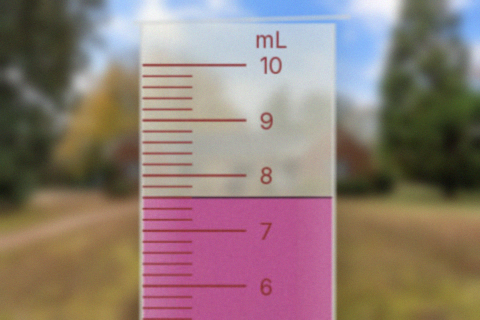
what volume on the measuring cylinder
7.6 mL
